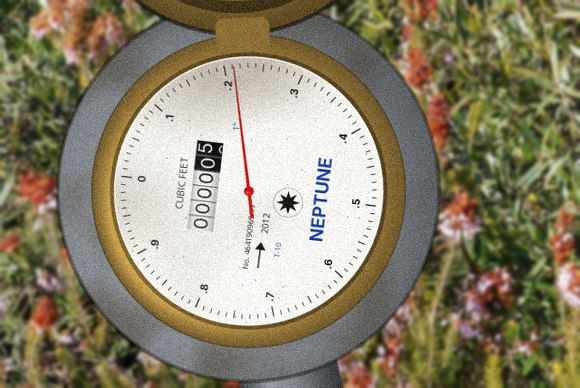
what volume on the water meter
5.21 ft³
